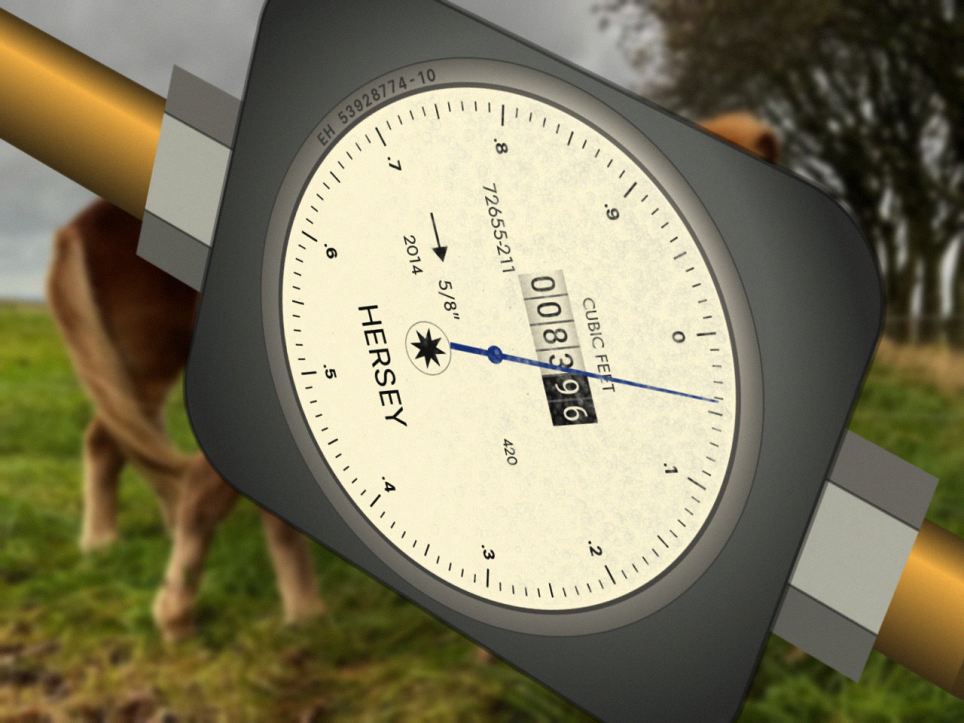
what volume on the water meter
8396.04 ft³
